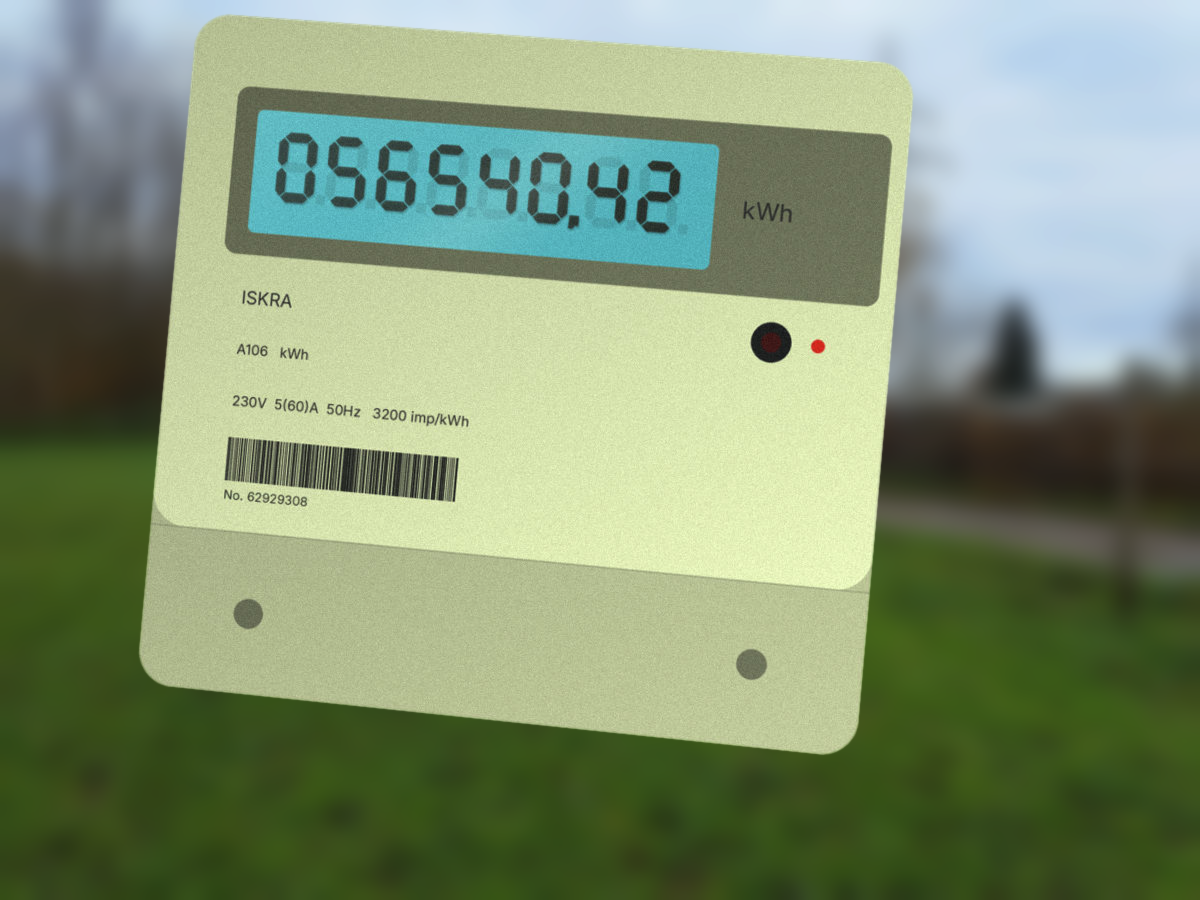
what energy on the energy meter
56540.42 kWh
